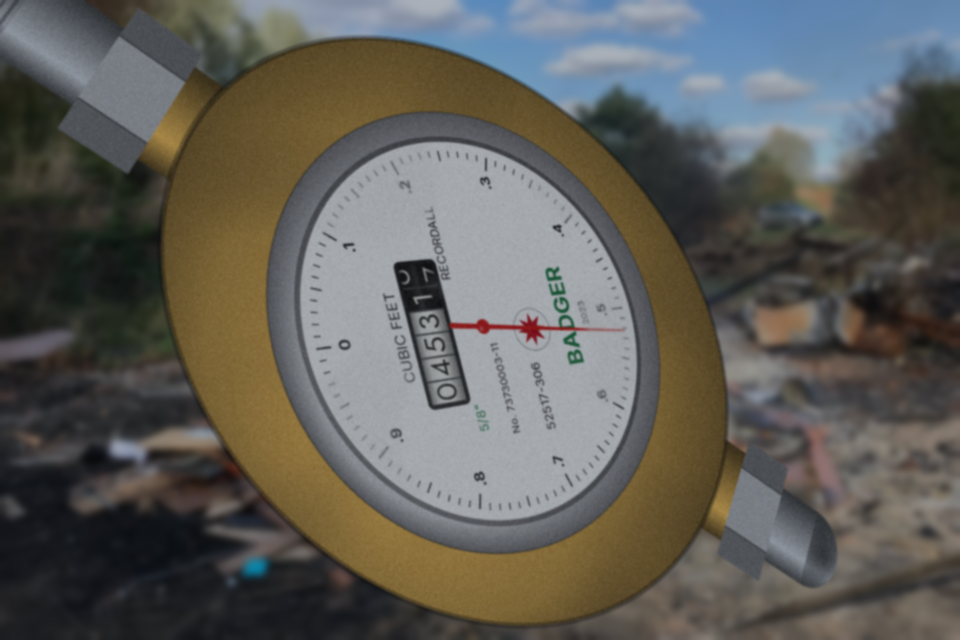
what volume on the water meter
45316.52 ft³
